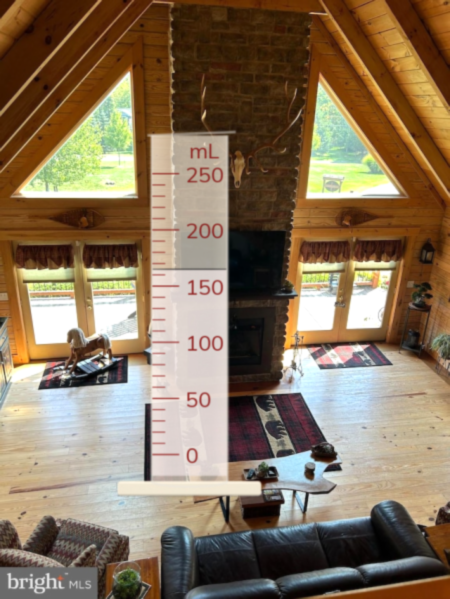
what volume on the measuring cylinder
165 mL
